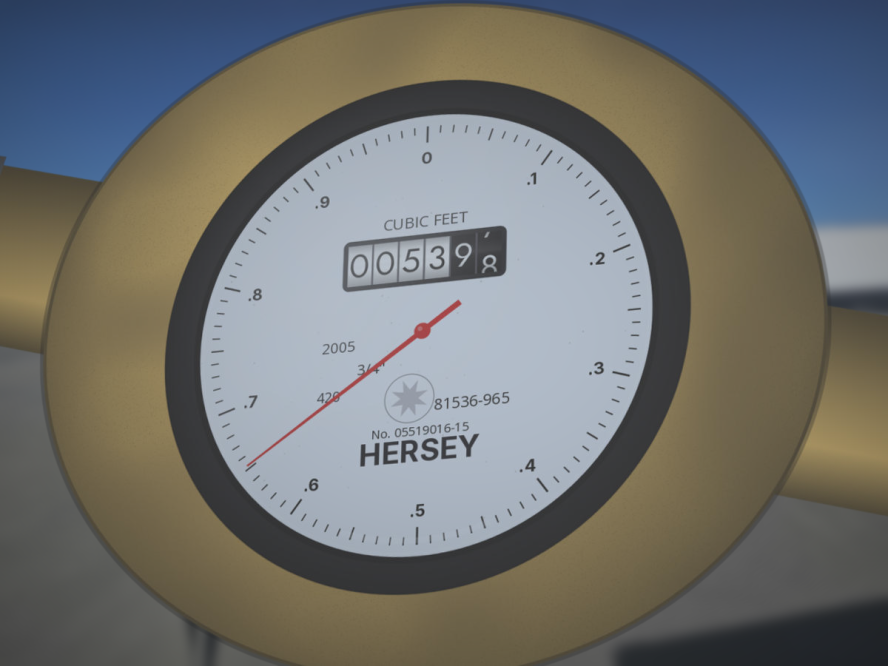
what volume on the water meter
5397.65 ft³
